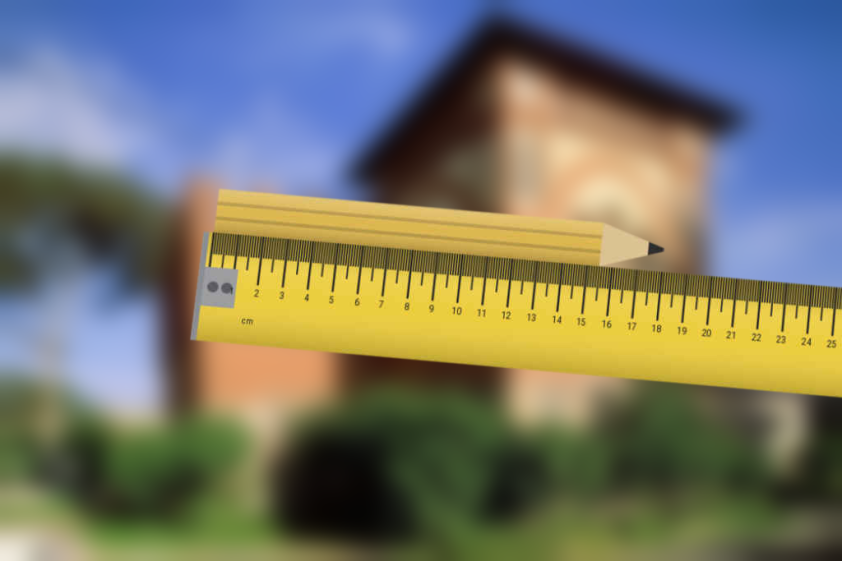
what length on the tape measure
18 cm
